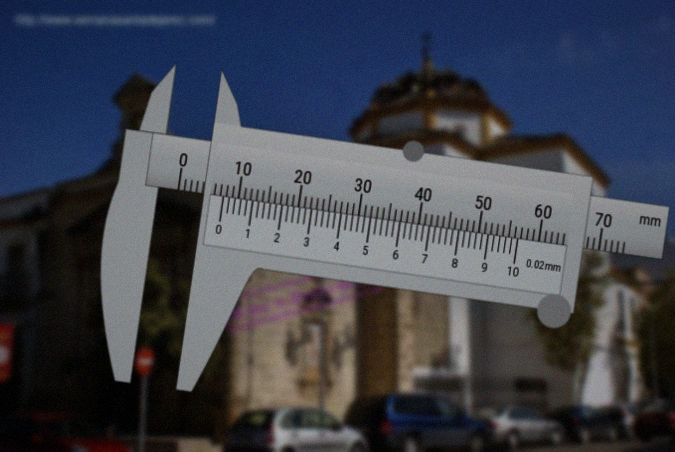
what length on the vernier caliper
7.5 mm
